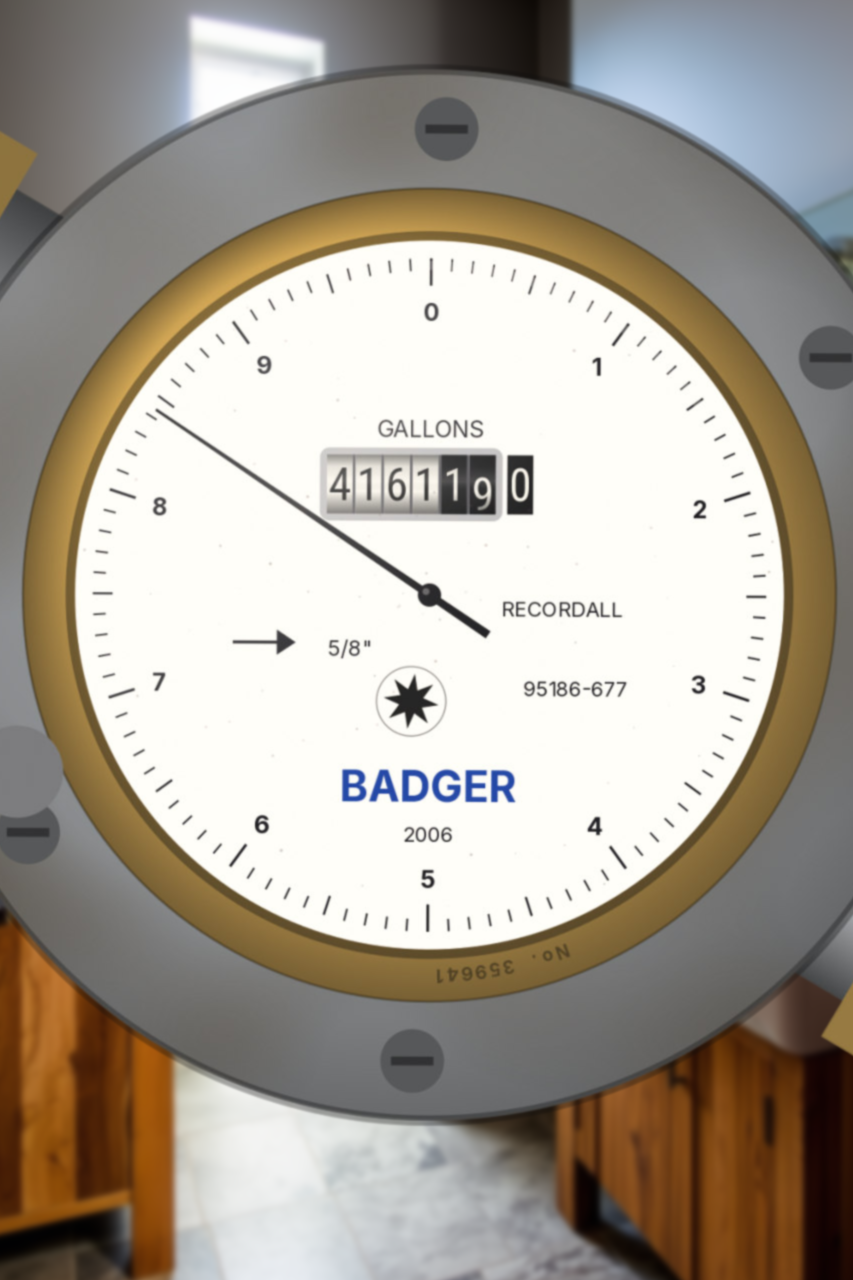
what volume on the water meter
4161188.4 gal
